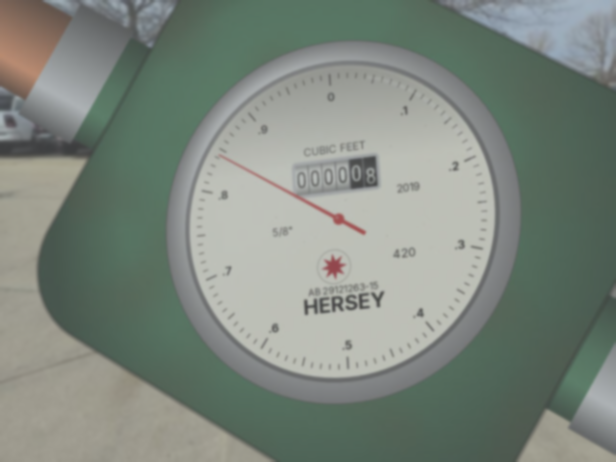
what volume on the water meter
7.84 ft³
